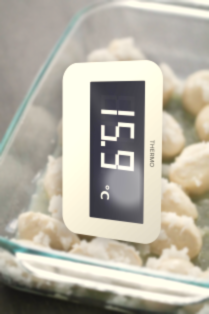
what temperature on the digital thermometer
15.9 °C
